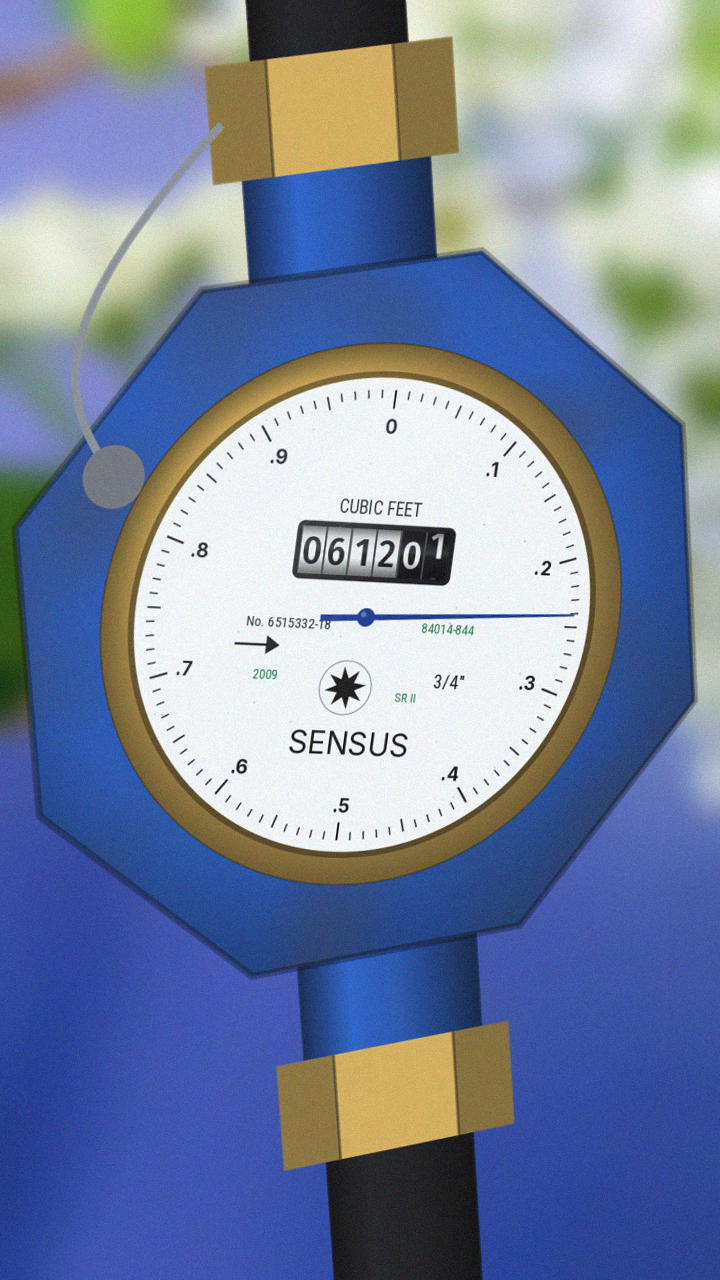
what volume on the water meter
61201.24 ft³
